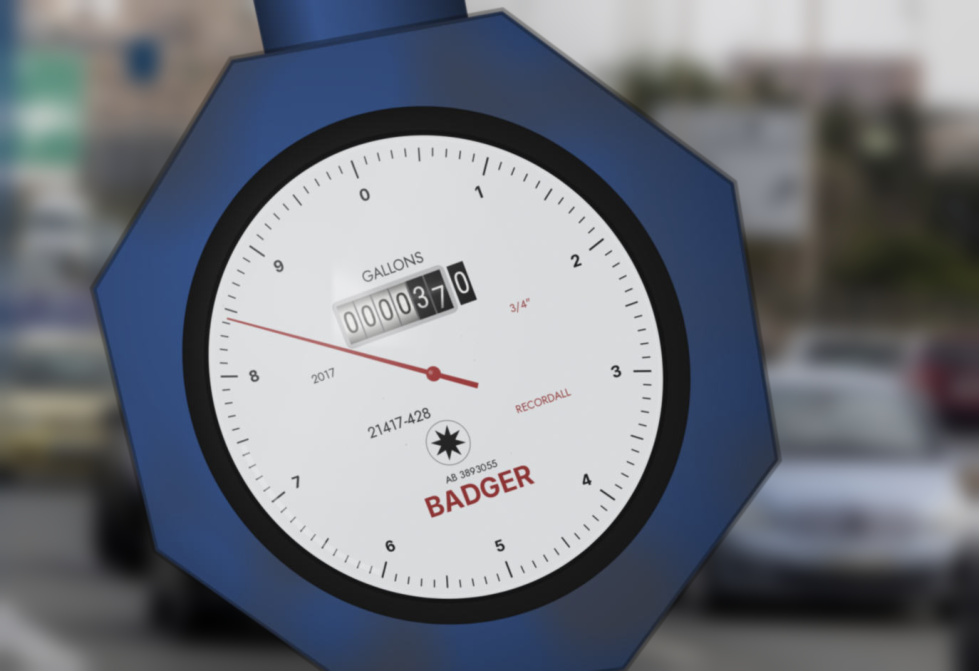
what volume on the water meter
368.4 gal
